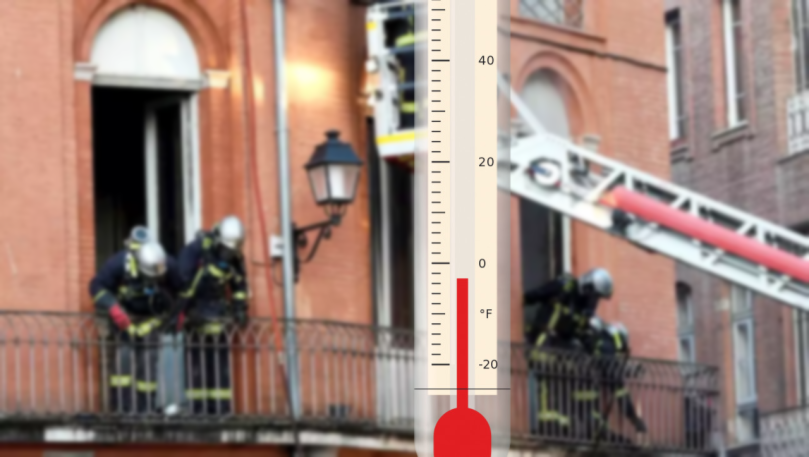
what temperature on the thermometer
-3 °F
